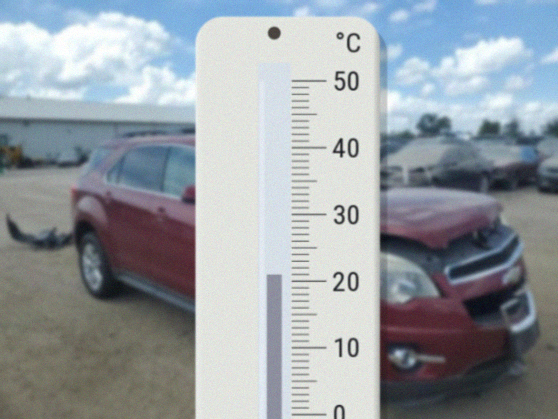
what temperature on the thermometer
21 °C
